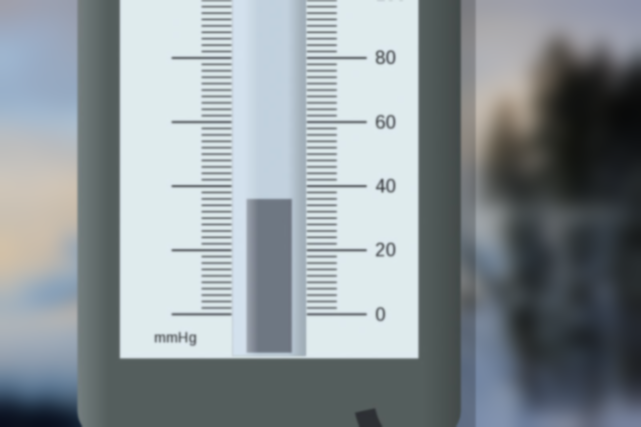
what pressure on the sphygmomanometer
36 mmHg
